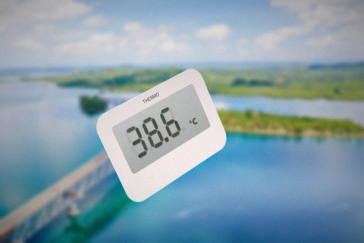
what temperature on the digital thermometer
38.6 °C
